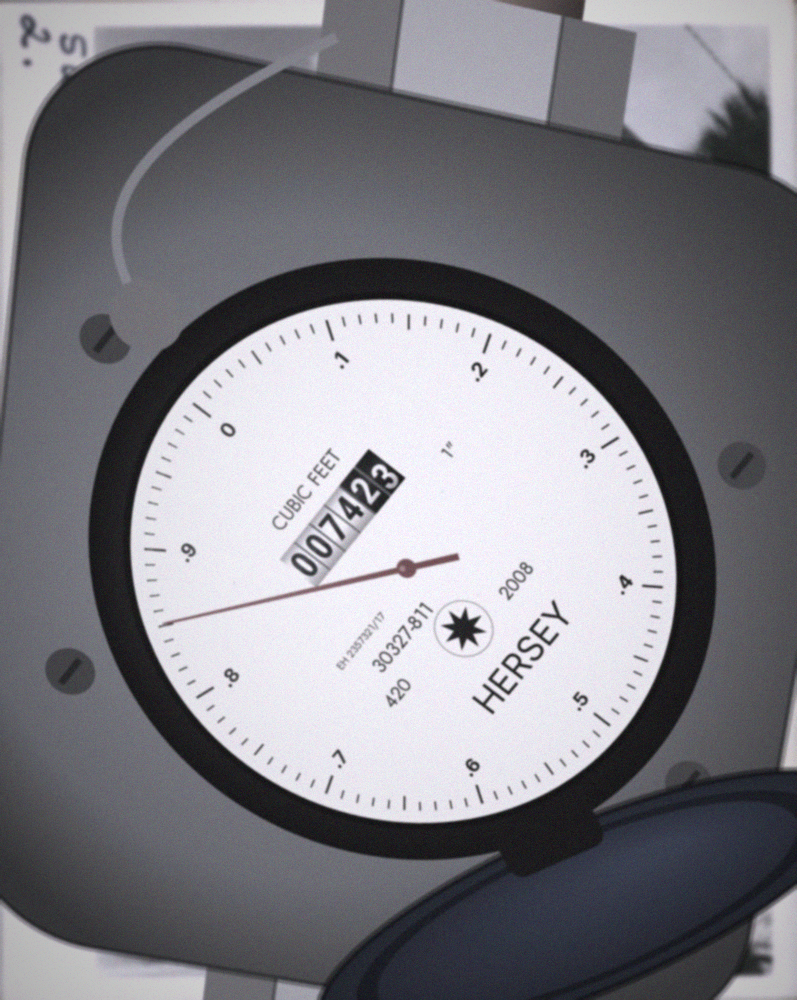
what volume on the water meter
7422.85 ft³
